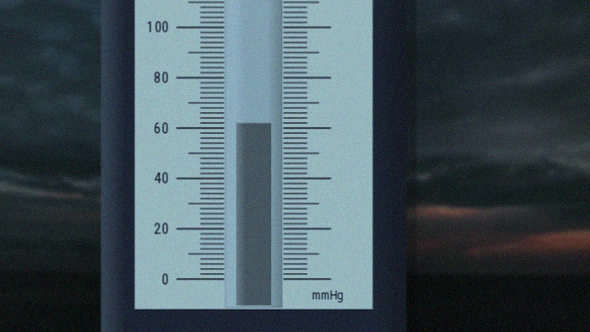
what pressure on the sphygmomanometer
62 mmHg
